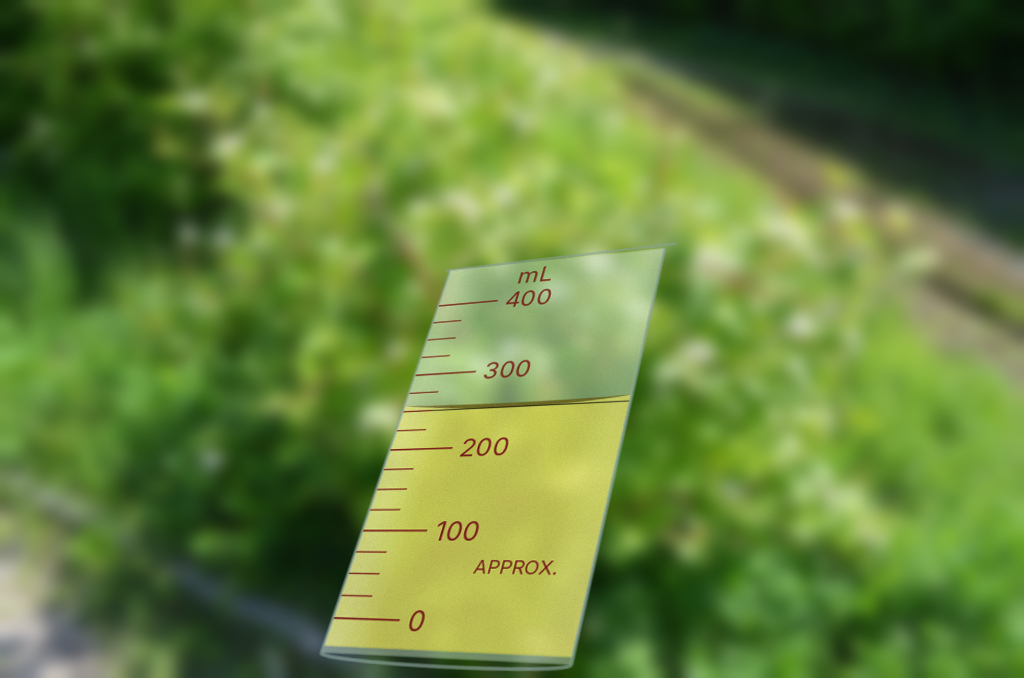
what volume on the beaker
250 mL
